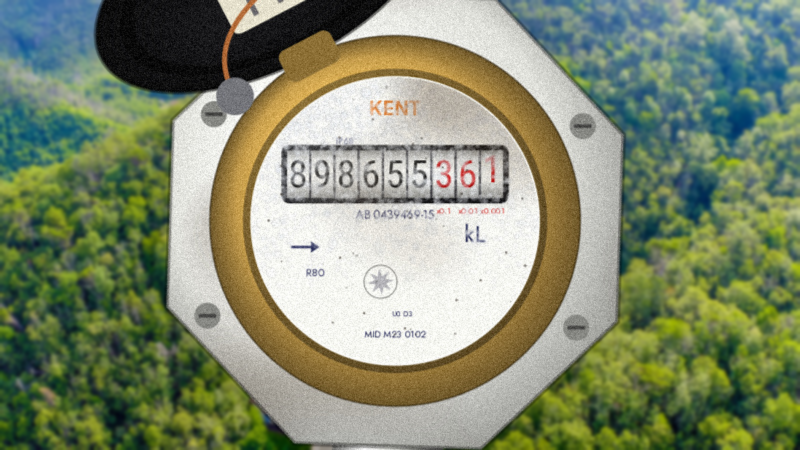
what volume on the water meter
898655.361 kL
